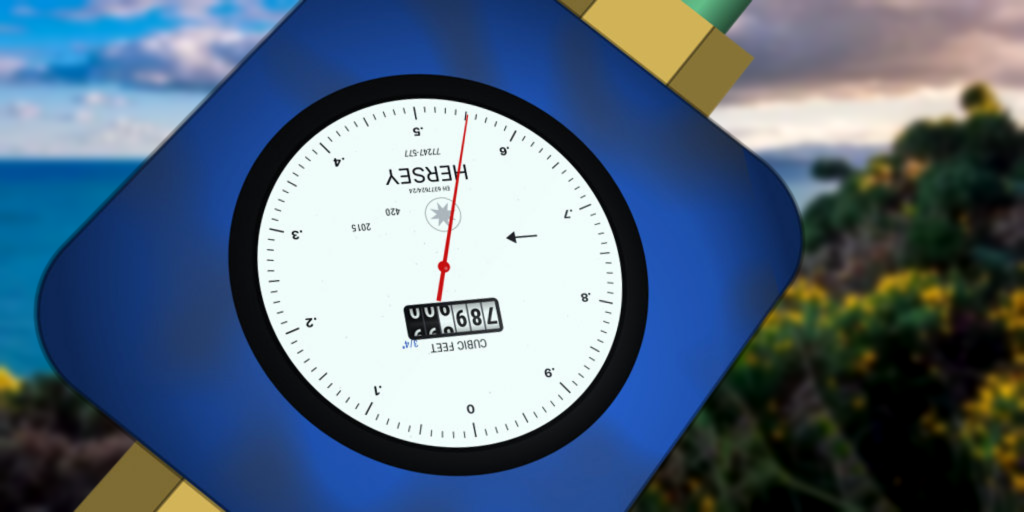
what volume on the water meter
789899.55 ft³
